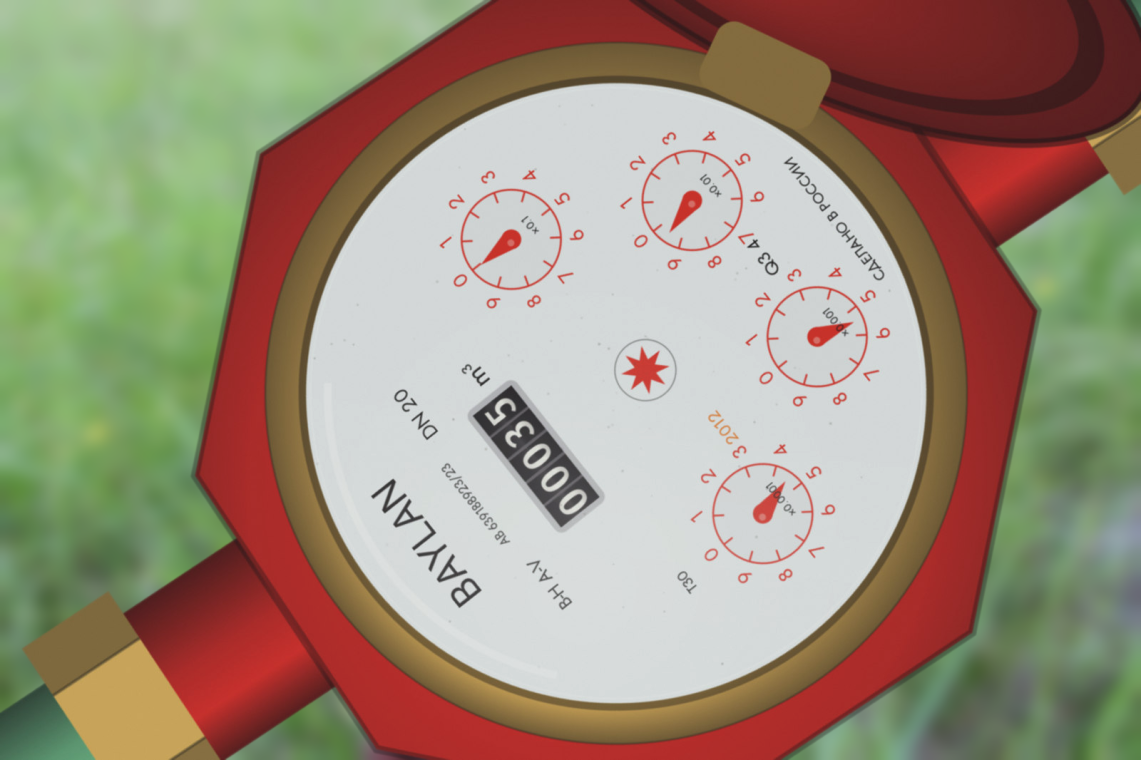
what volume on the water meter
34.9954 m³
